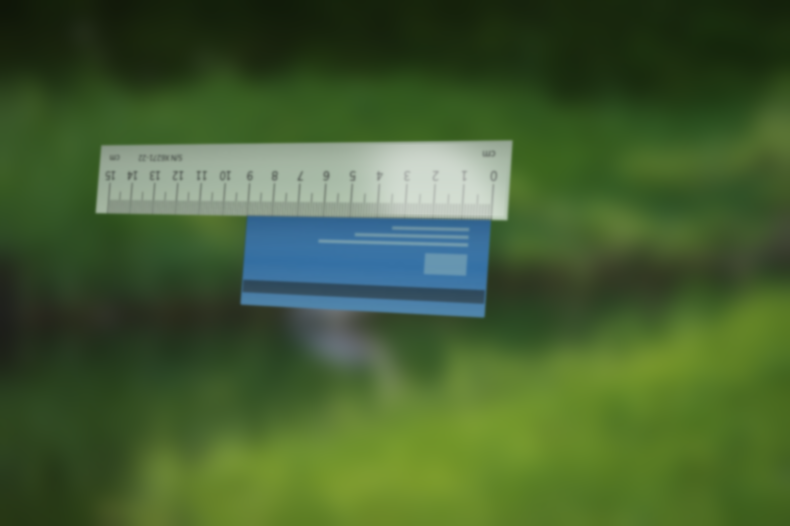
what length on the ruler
9 cm
